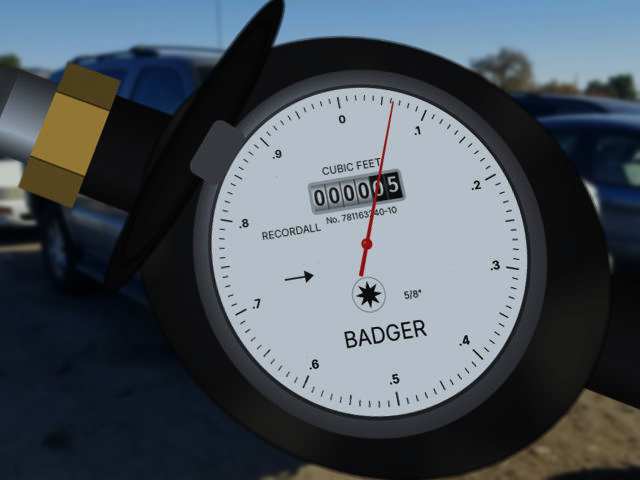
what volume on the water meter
5.06 ft³
